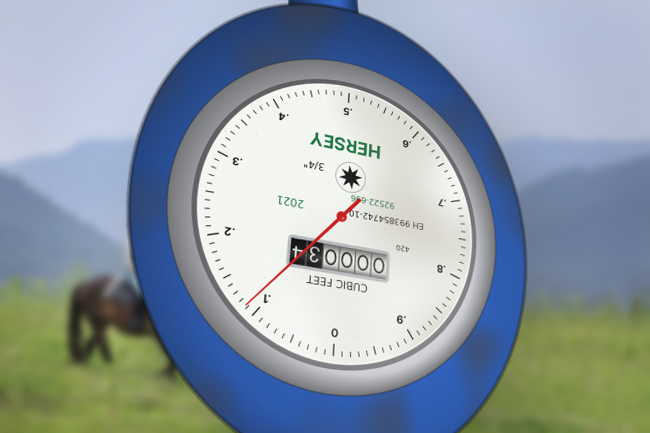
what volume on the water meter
34.11 ft³
